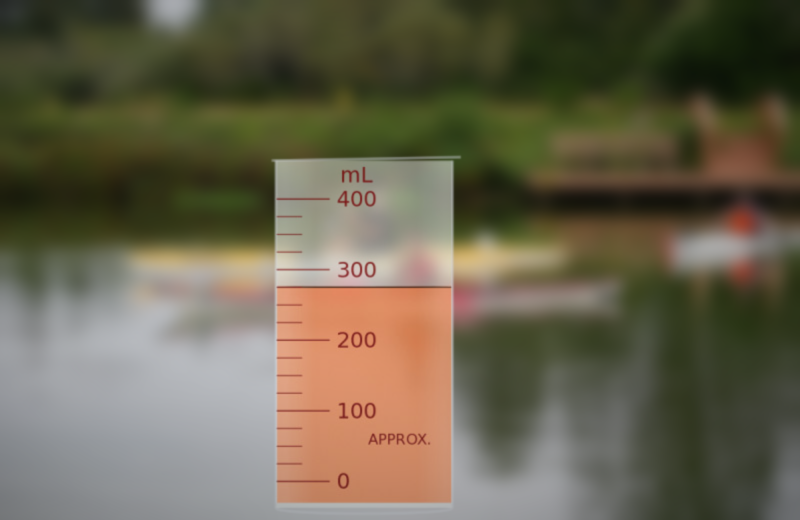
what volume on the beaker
275 mL
